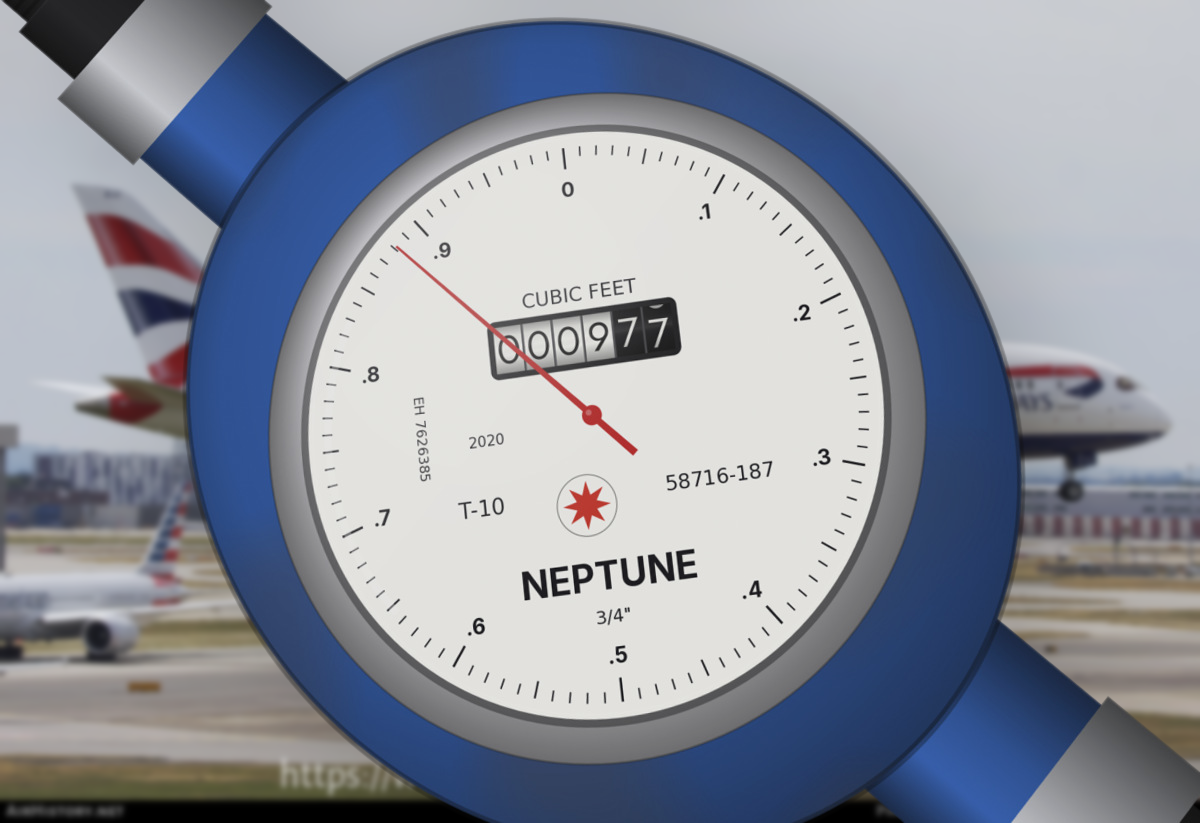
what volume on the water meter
976.88 ft³
